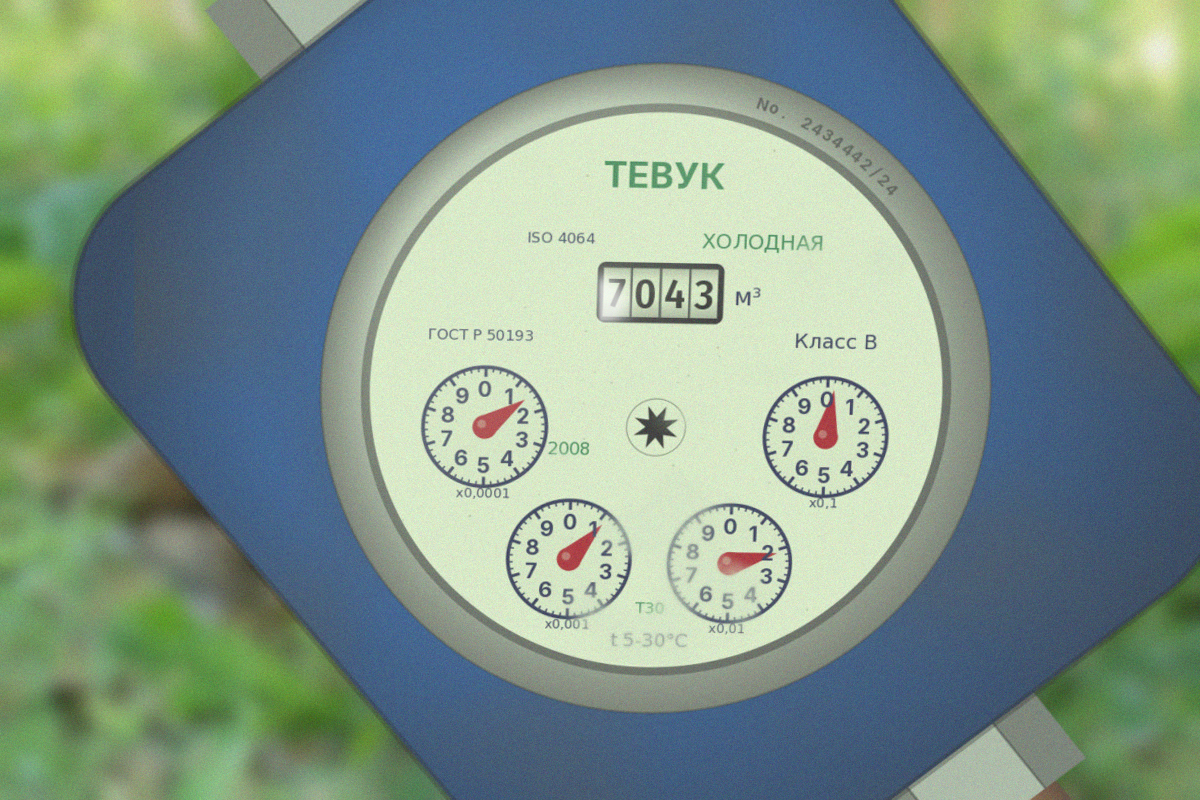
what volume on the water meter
7043.0211 m³
